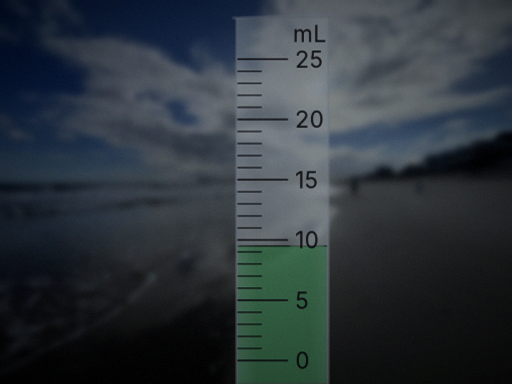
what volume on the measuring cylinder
9.5 mL
